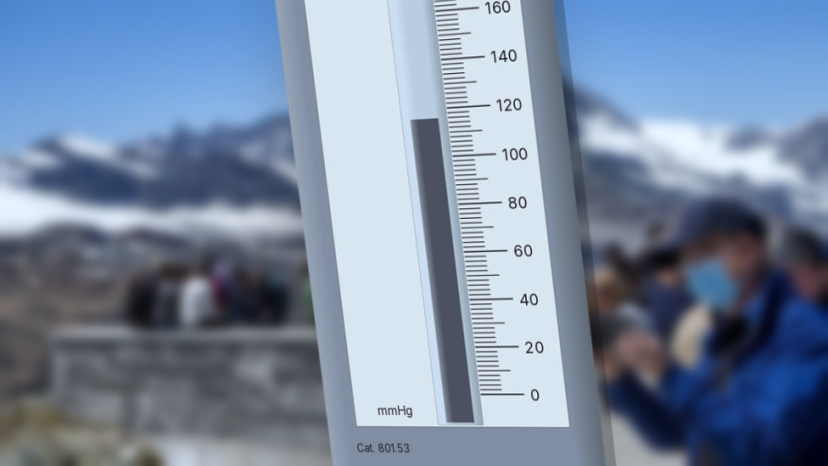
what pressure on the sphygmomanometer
116 mmHg
